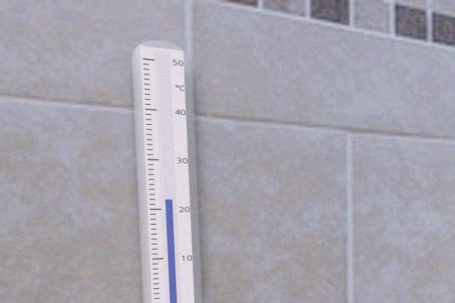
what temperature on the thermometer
22 °C
